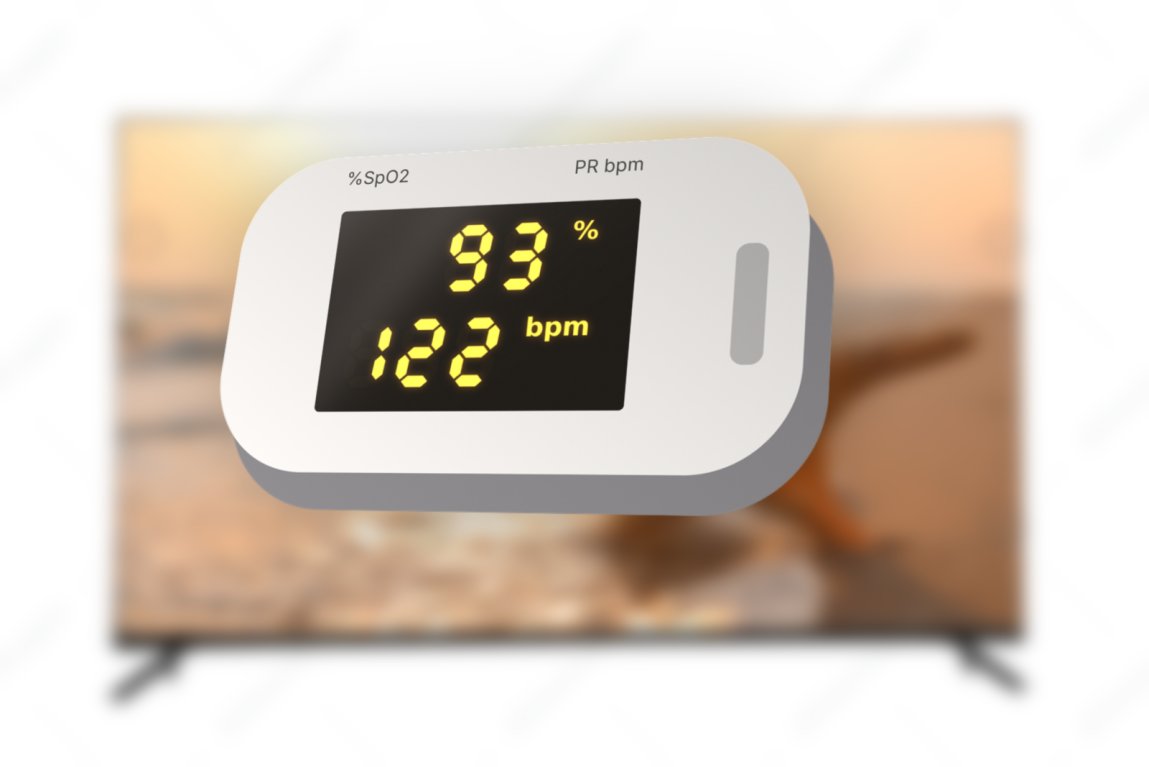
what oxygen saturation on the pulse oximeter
93 %
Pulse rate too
122 bpm
